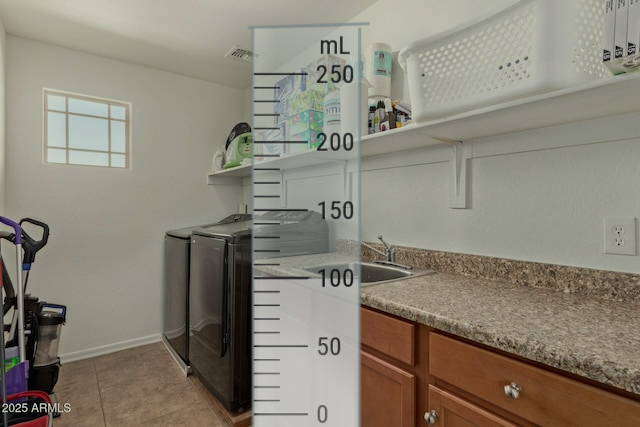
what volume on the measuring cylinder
100 mL
